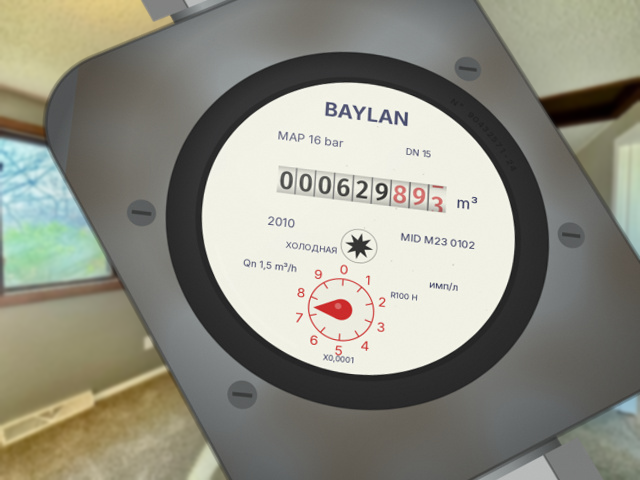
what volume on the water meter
629.8927 m³
